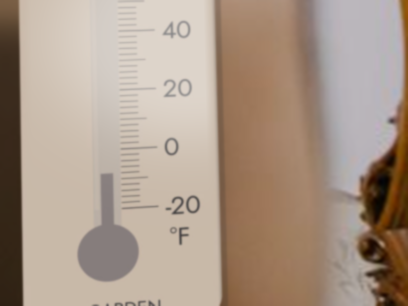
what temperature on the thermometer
-8 °F
